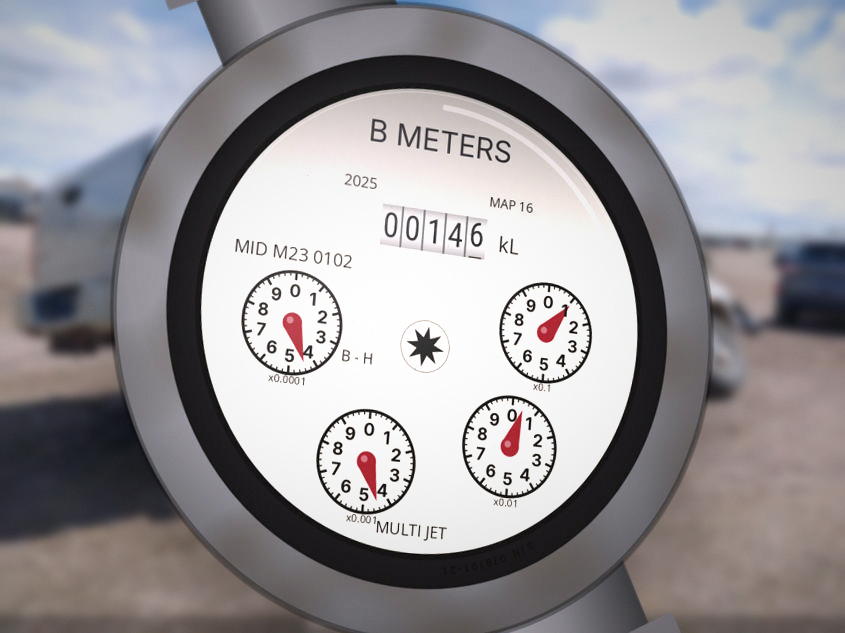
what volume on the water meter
146.1044 kL
